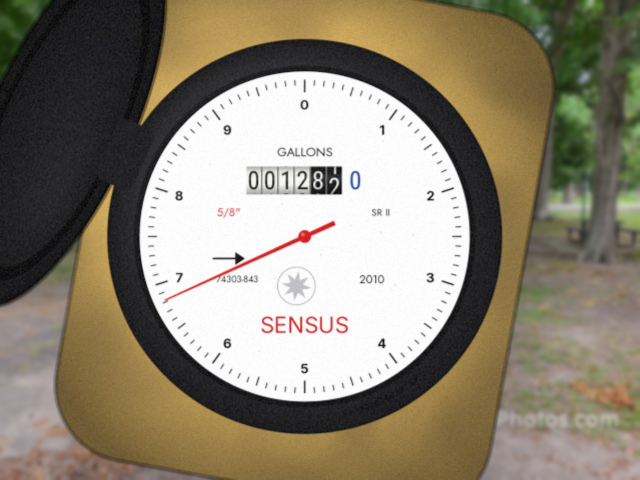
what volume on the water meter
12816.8 gal
